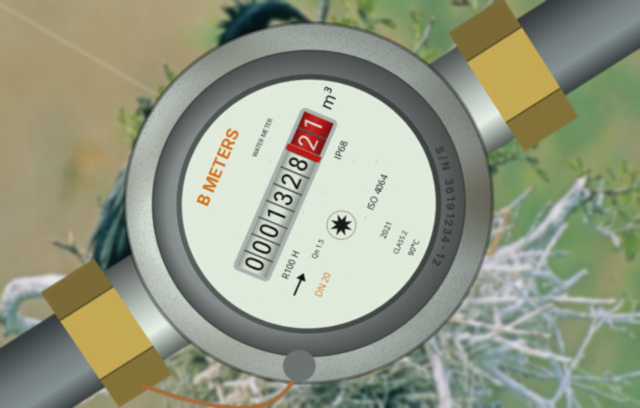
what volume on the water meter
1328.21 m³
